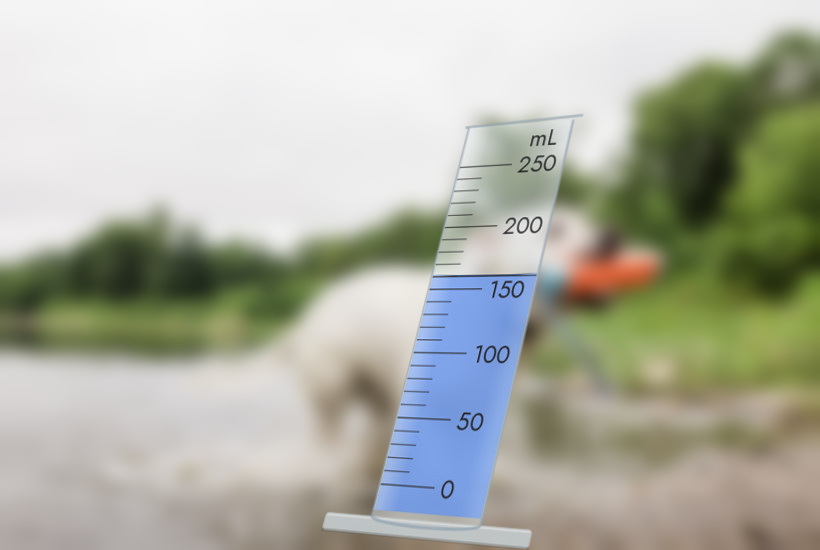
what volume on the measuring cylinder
160 mL
